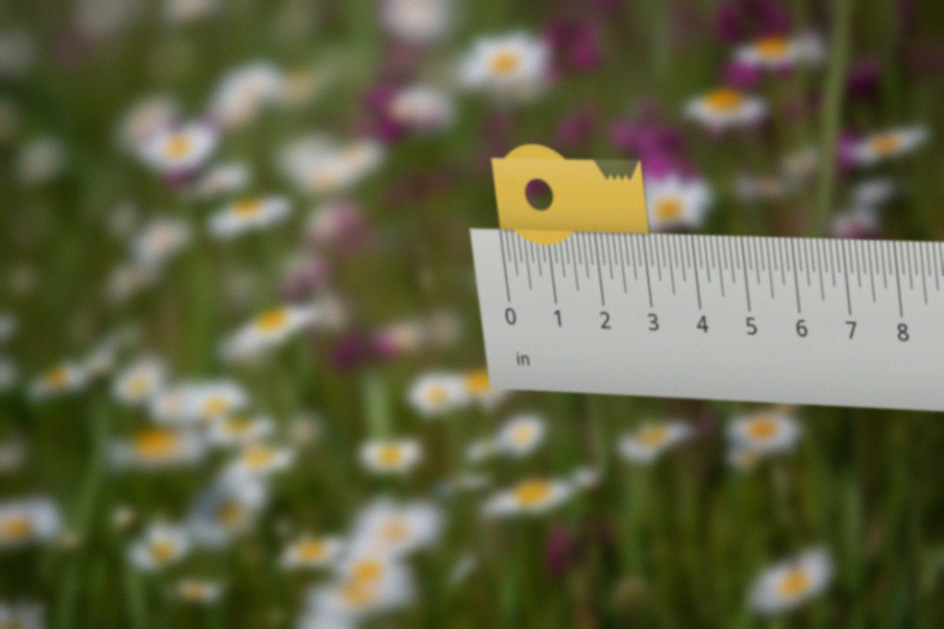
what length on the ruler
3.125 in
